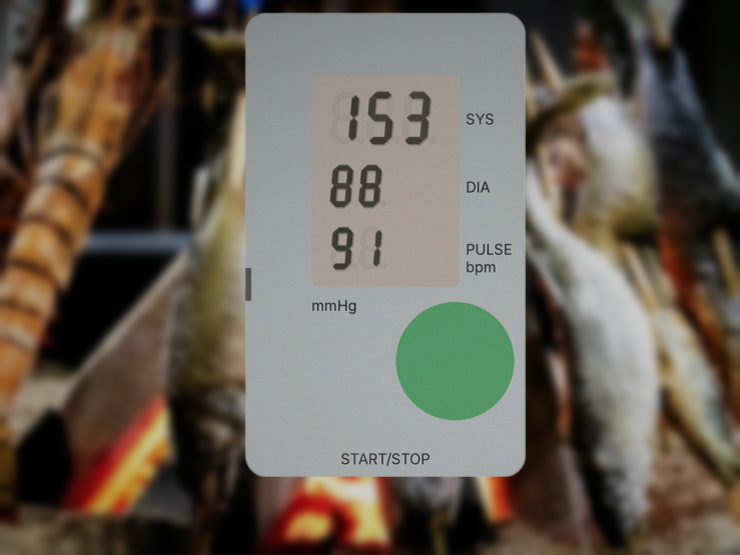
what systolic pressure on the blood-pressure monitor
153 mmHg
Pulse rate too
91 bpm
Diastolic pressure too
88 mmHg
